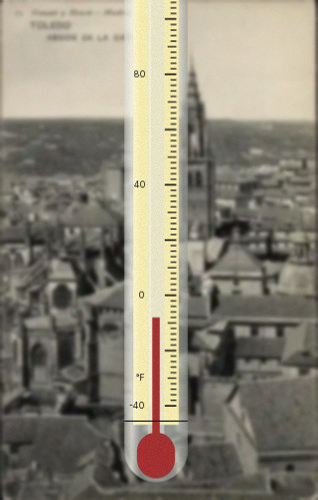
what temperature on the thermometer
-8 °F
